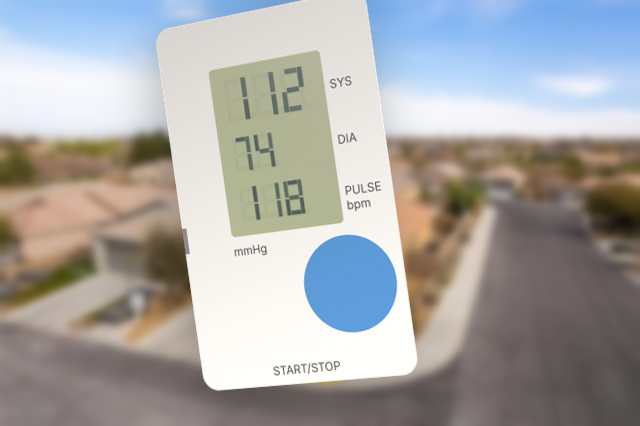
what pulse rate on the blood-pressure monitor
118 bpm
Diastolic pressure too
74 mmHg
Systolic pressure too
112 mmHg
